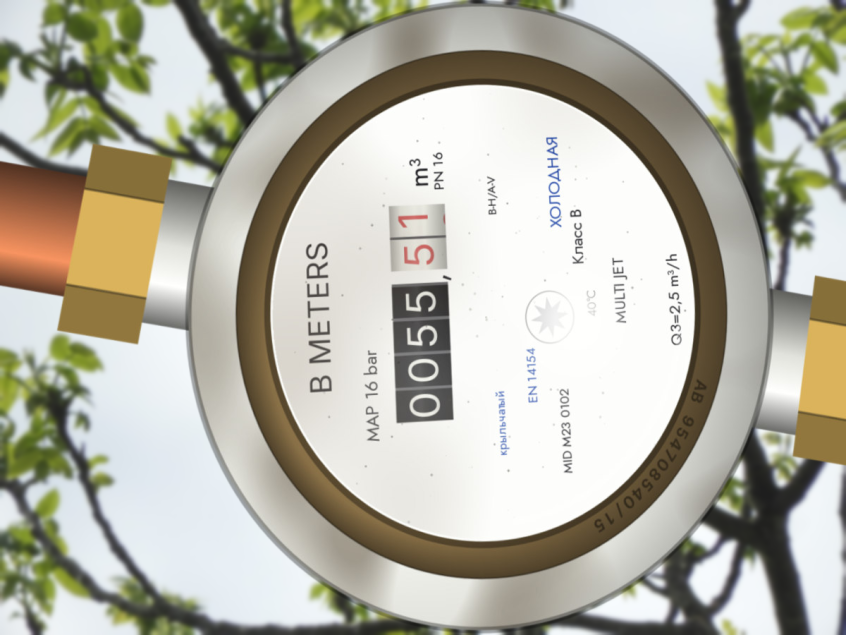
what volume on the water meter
55.51 m³
